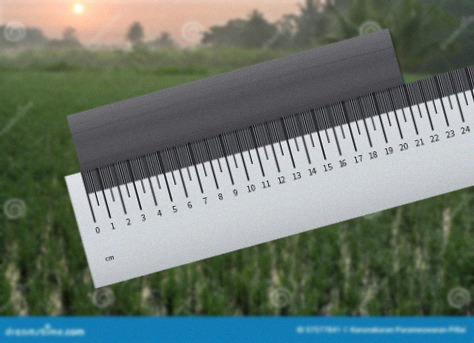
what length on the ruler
21 cm
